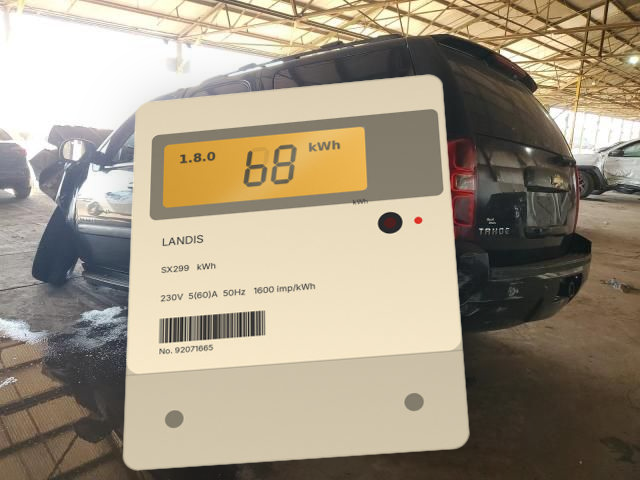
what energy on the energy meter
68 kWh
